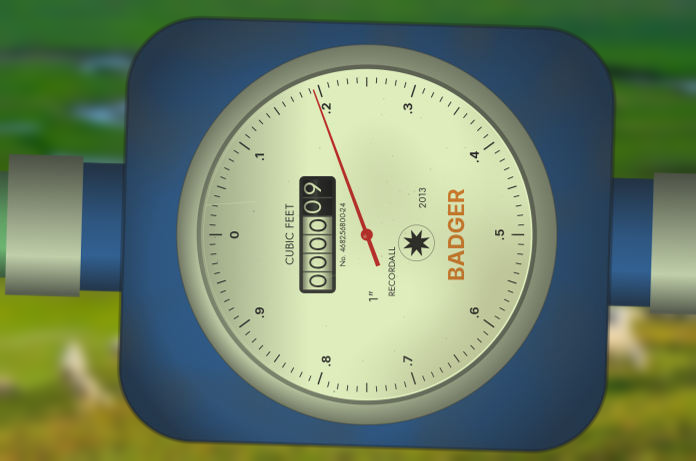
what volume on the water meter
9.19 ft³
